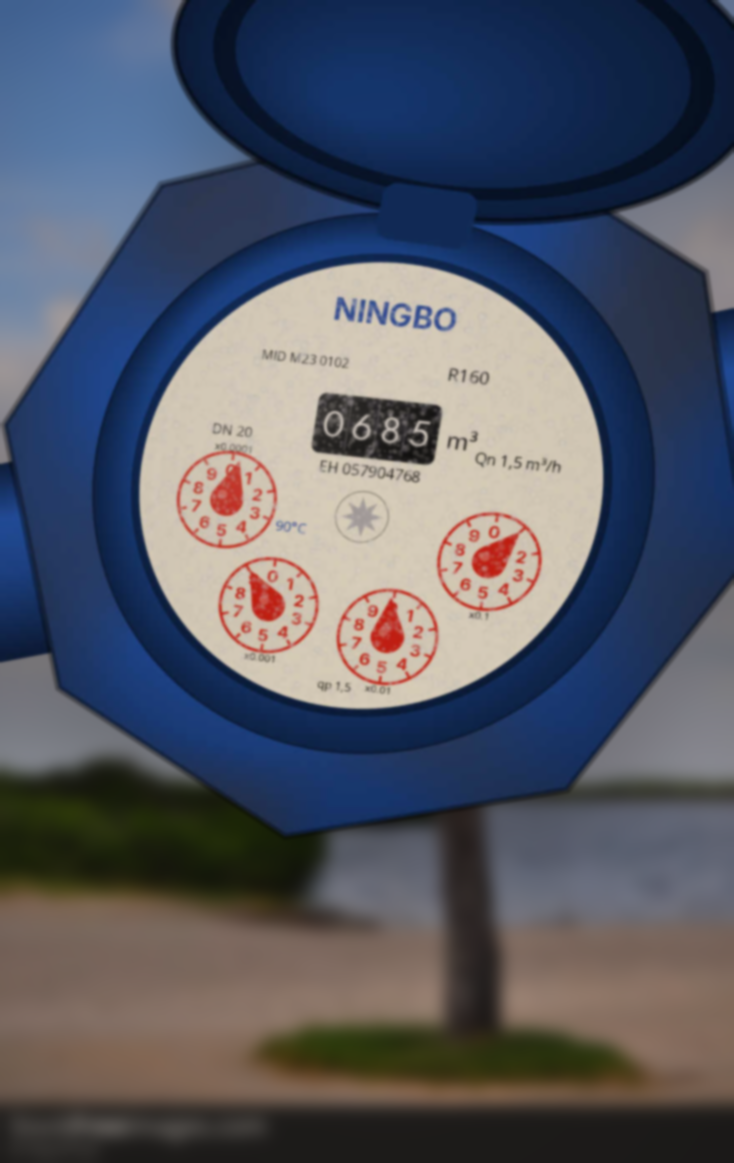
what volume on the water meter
685.0990 m³
